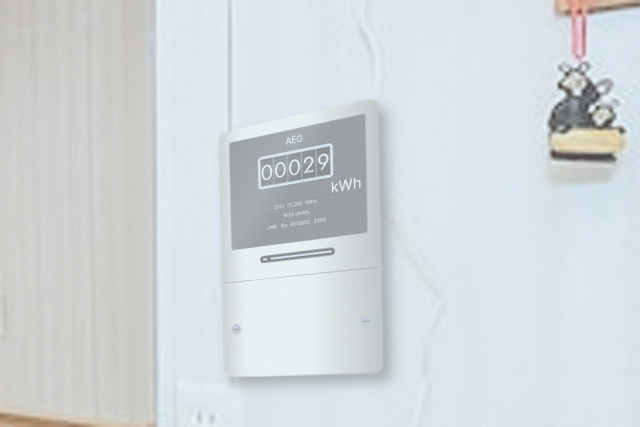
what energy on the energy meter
29 kWh
